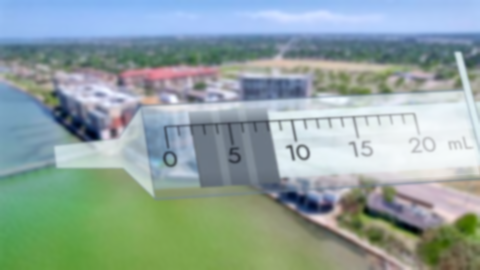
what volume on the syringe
2 mL
